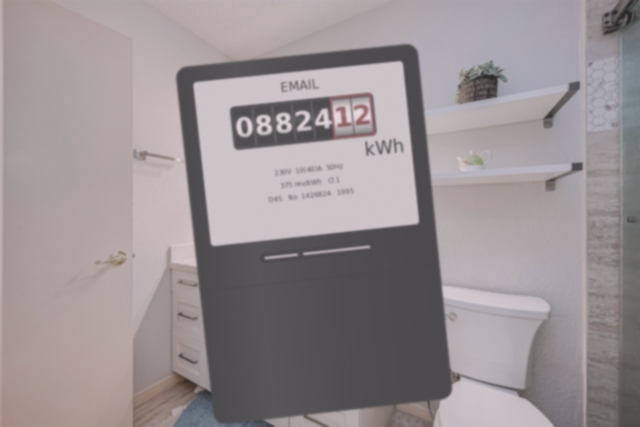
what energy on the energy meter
8824.12 kWh
